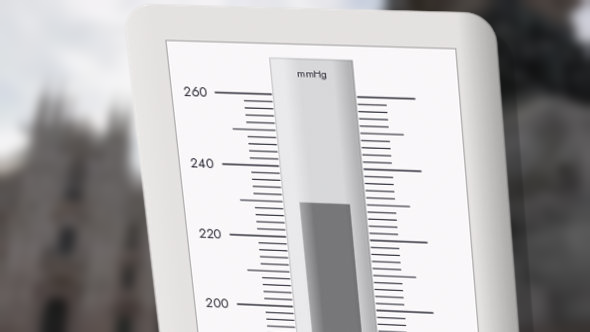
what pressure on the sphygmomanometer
230 mmHg
